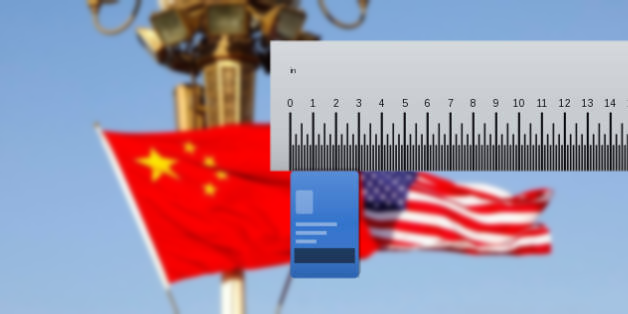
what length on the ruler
3 in
